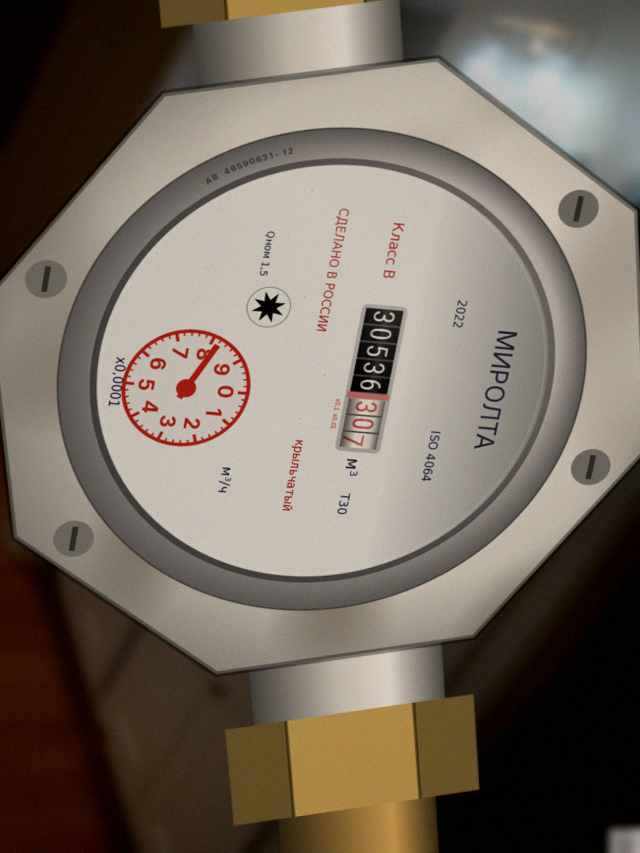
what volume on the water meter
30536.3068 m³
